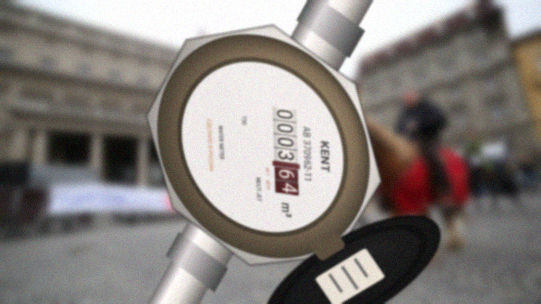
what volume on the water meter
3.64 m³
